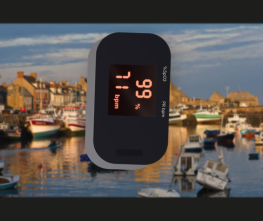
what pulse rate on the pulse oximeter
71 bpm
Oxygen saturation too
99 %
